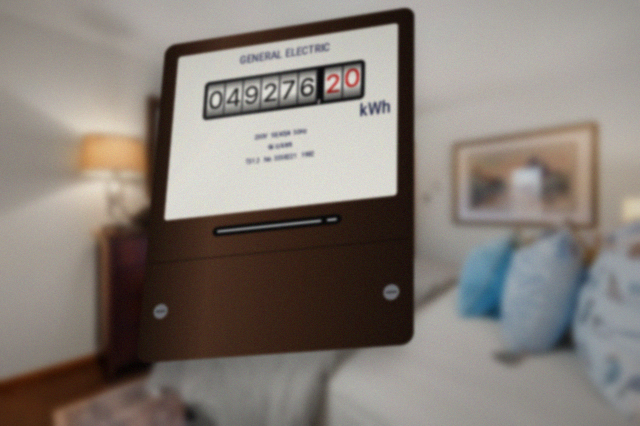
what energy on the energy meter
49276.20 kWh
